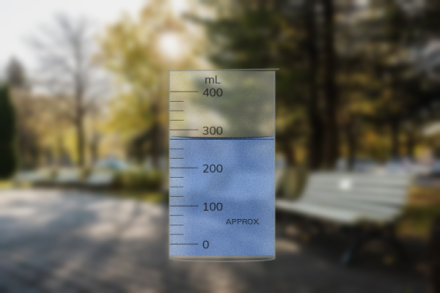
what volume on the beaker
275 mL
